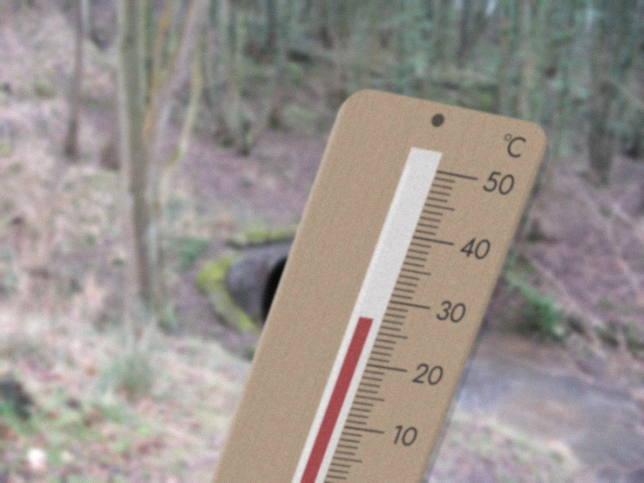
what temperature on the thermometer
27 °C
